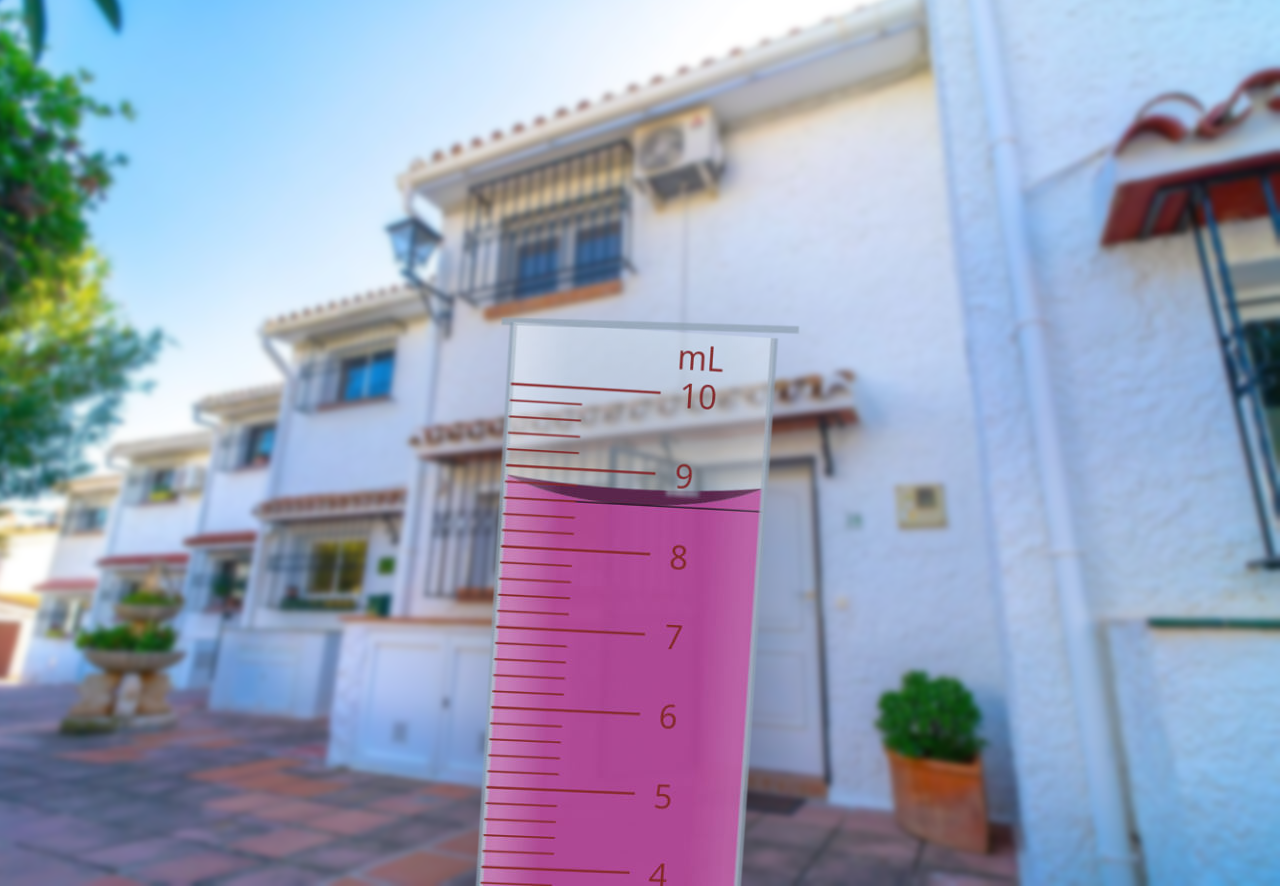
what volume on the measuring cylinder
8.6 mL
